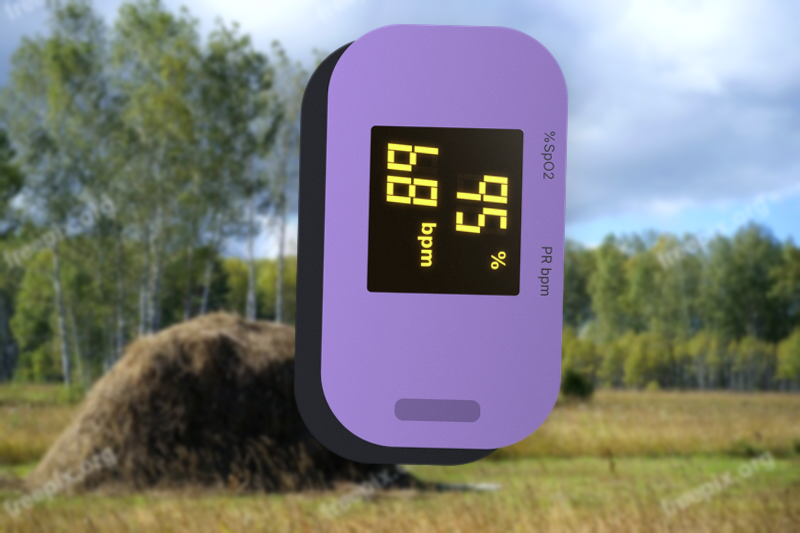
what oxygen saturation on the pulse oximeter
95 %
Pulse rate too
68 bpm
